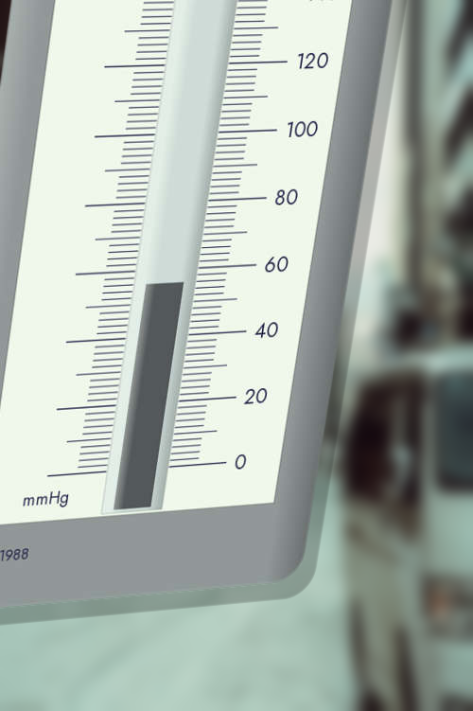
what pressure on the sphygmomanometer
56 mmHg
